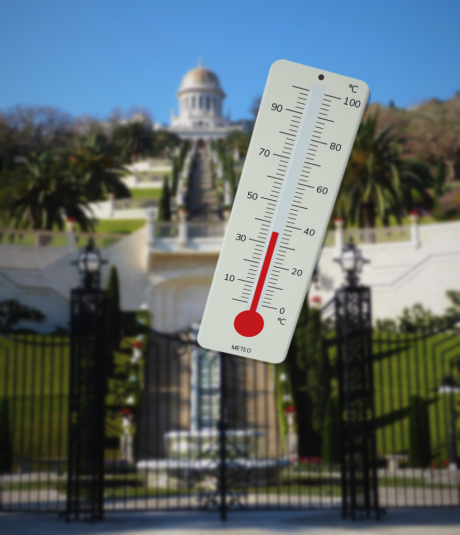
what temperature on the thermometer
36 °C
